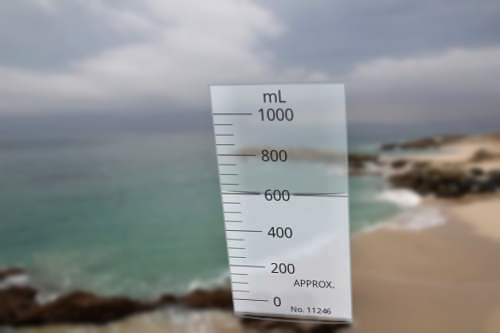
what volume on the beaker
600 mL
